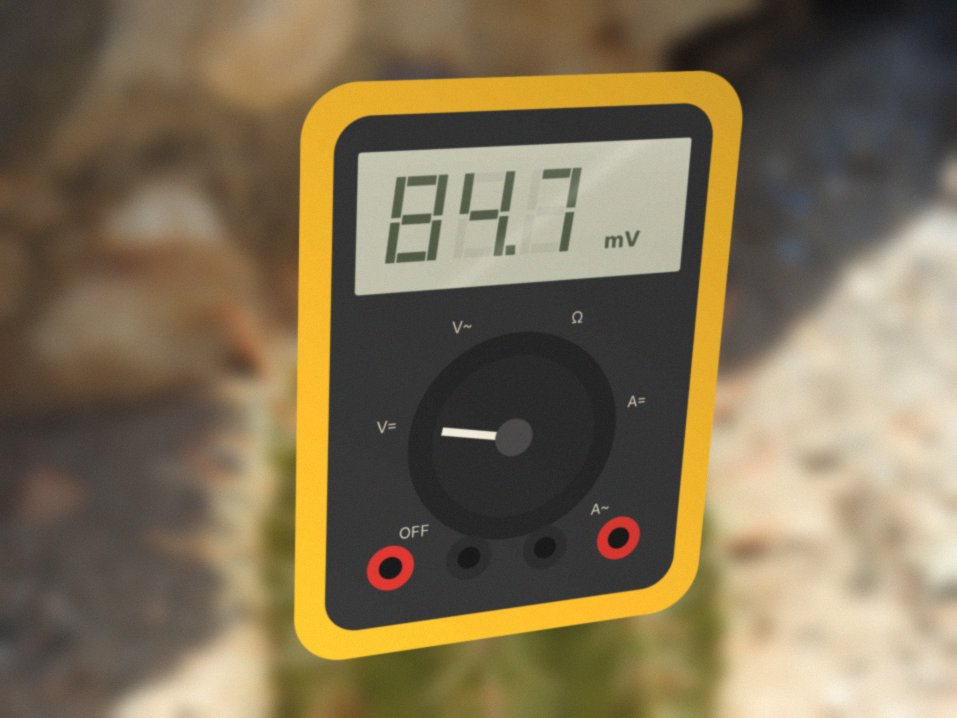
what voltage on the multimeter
84.7 mV
